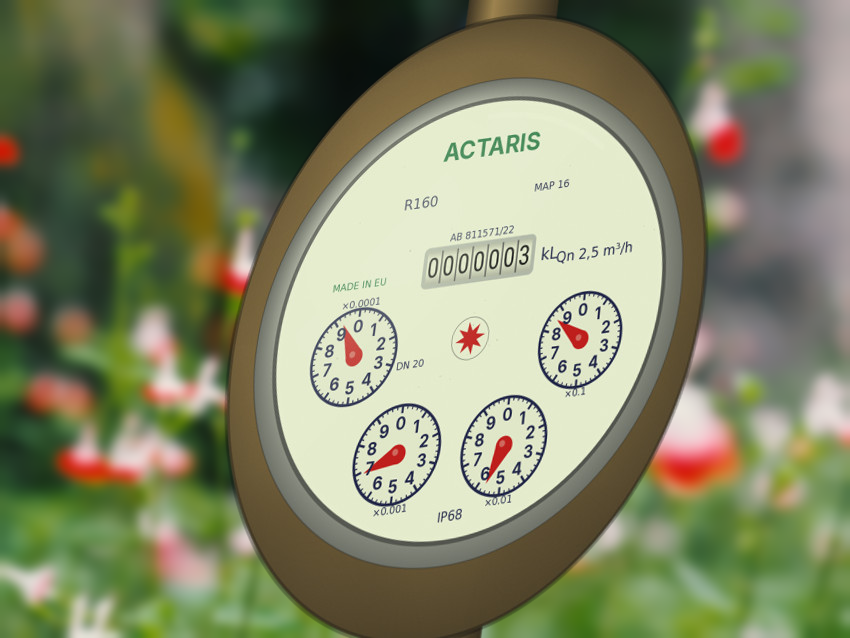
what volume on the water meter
3.8569 kL
